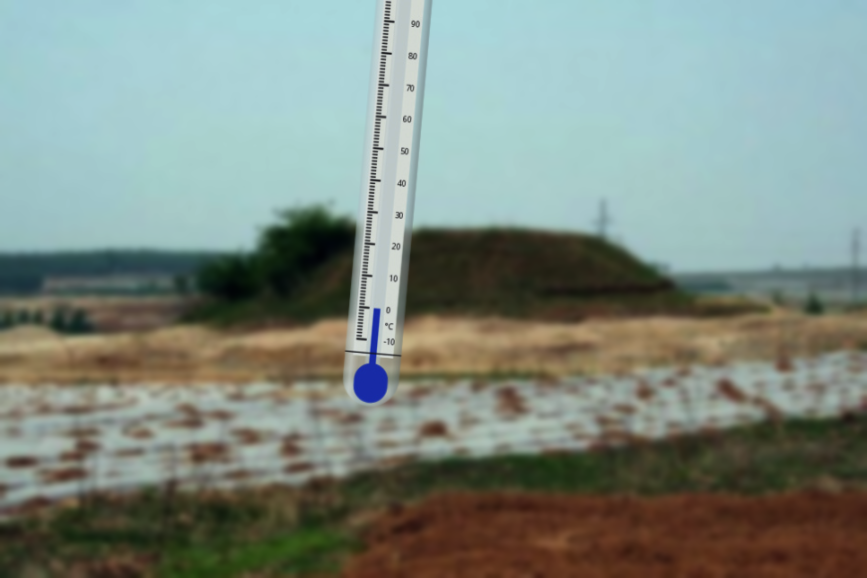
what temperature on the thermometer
0 °C
